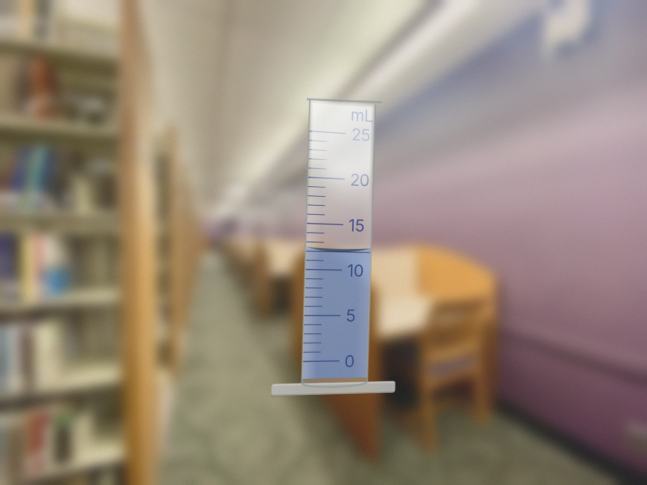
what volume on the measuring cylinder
12 mL
